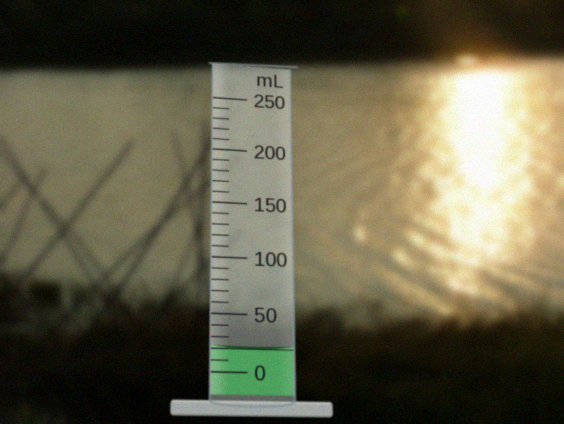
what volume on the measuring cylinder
20 mL
